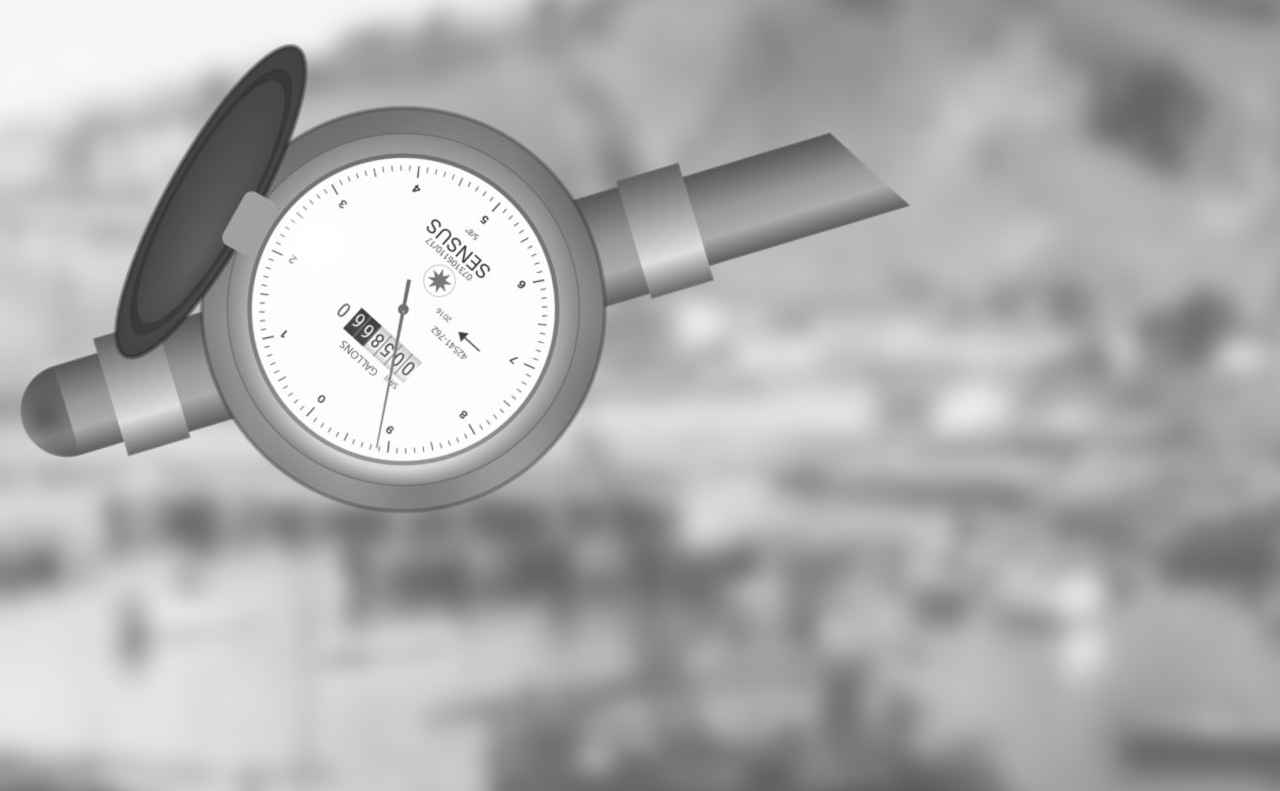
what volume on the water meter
58659.1 gal
